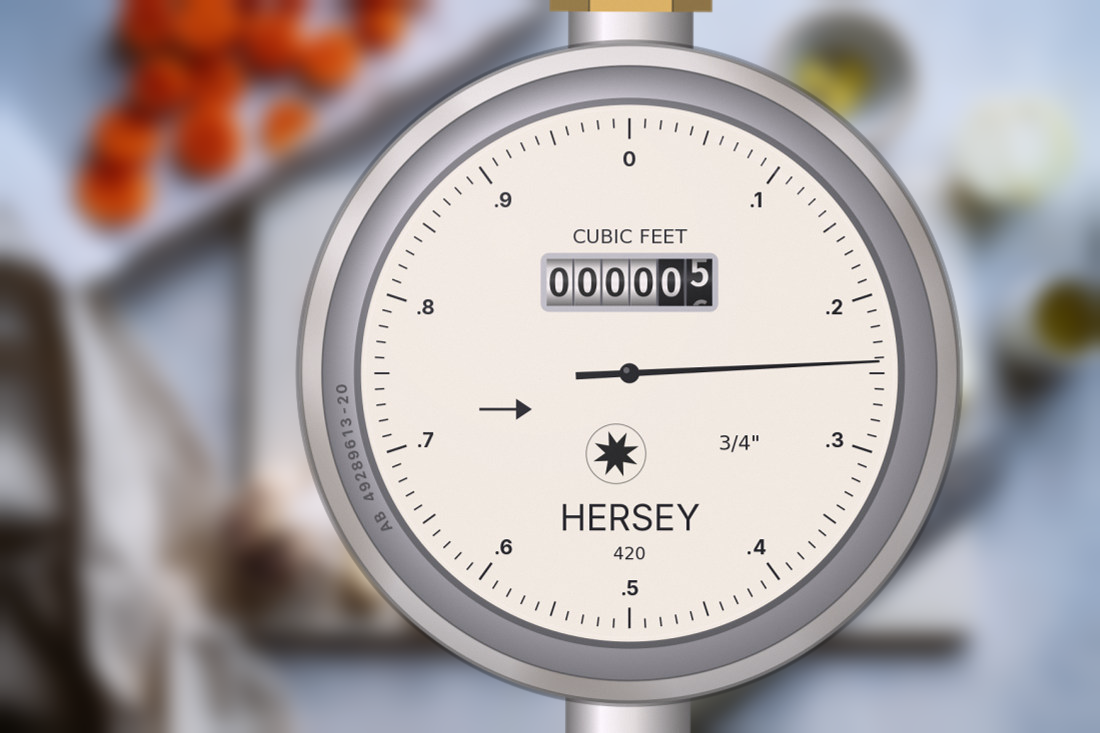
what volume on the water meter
5.24 ft³
